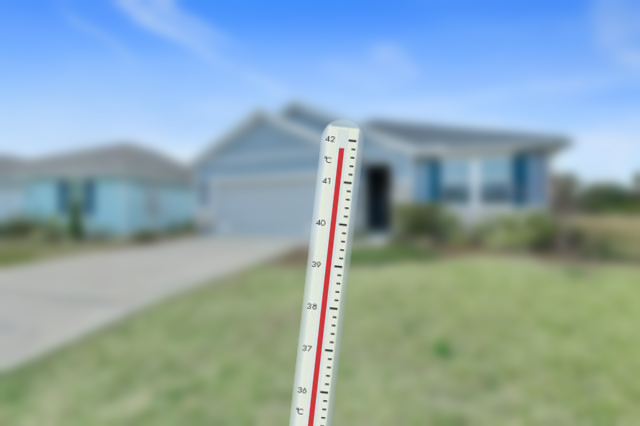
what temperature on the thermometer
41.8 °C
